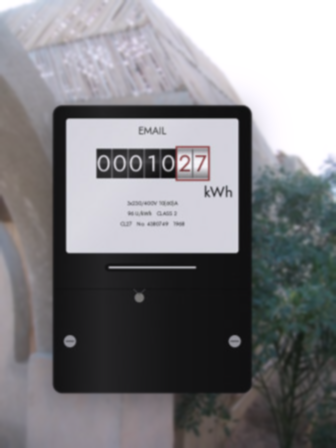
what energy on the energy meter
10.27 kWh
